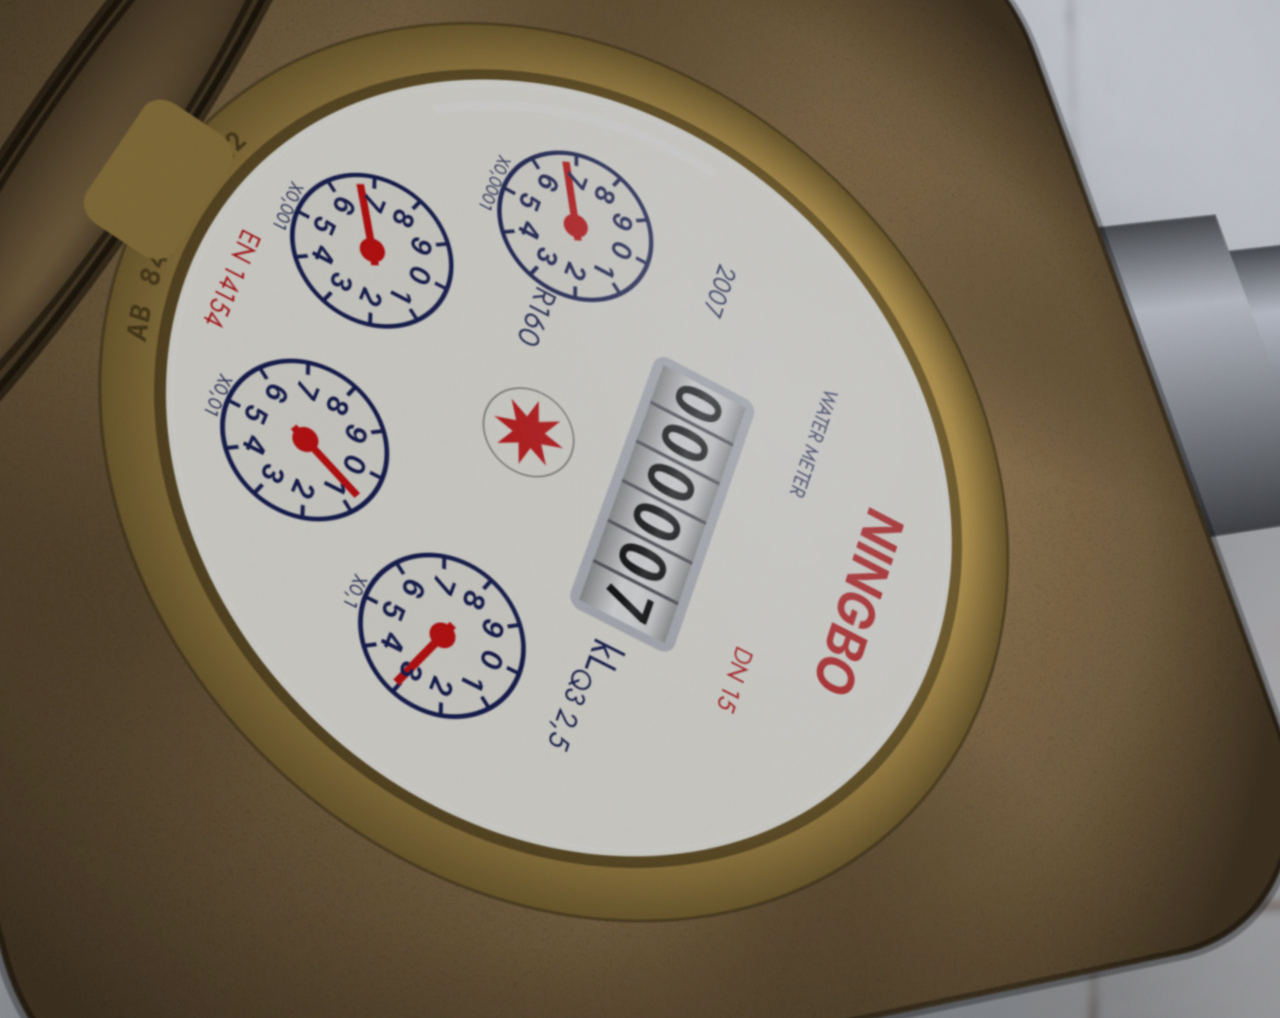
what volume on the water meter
7.3066 kL
